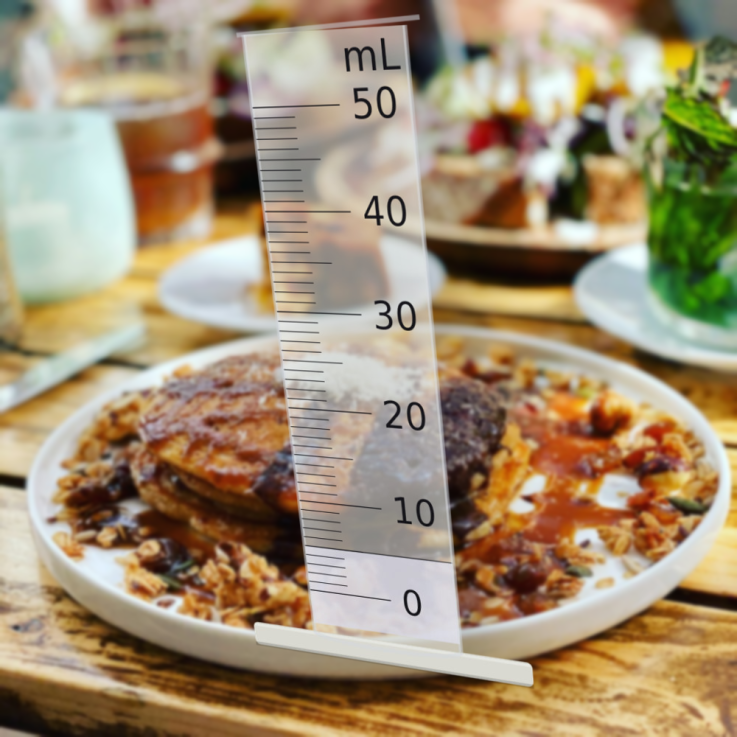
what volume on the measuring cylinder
5 mL
